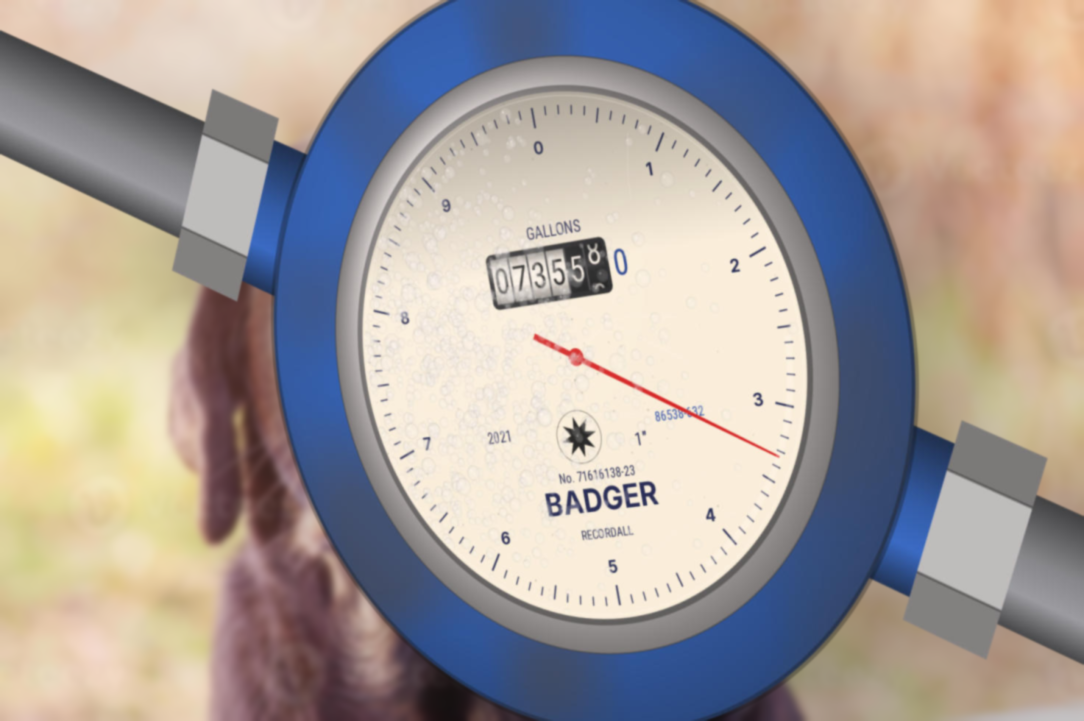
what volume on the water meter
735583.3 gal
